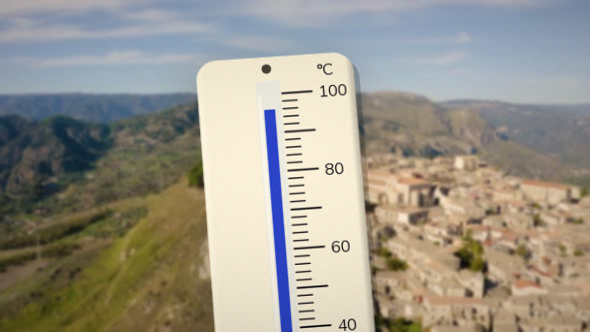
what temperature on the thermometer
96 °C
